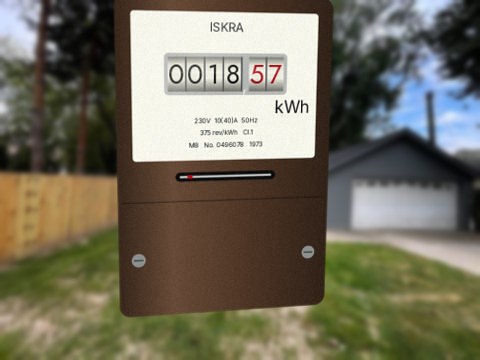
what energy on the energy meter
18.57 kWh
